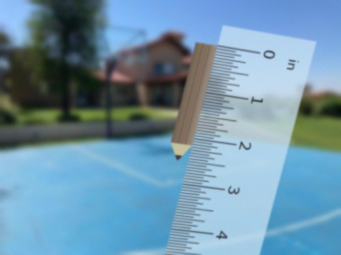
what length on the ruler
2.5 in
